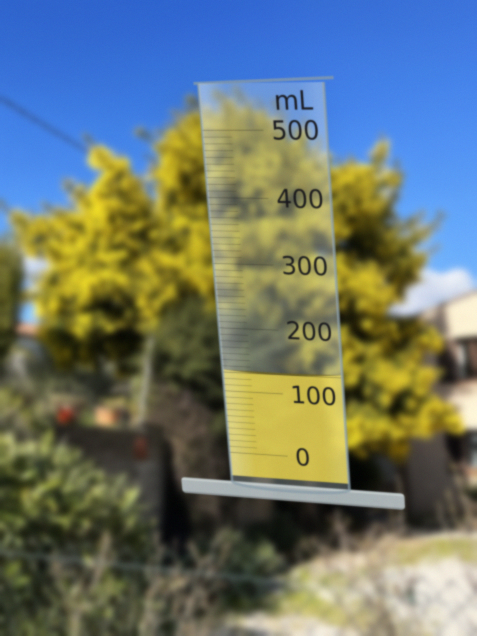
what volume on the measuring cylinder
130 mL
